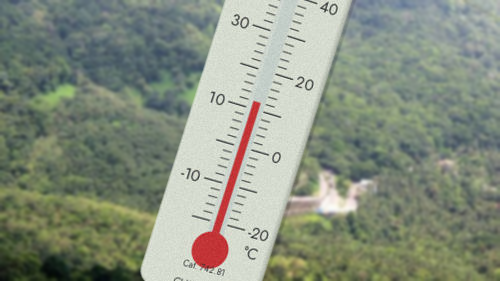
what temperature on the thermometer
12 °C
